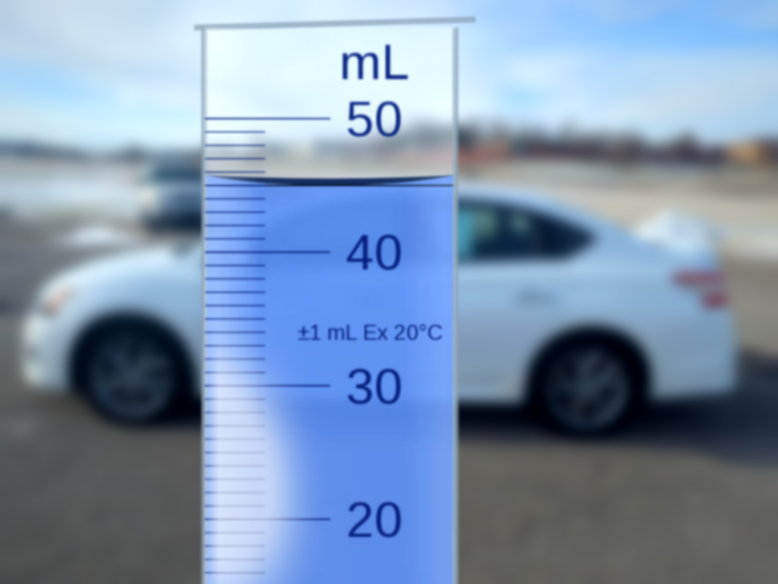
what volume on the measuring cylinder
45 mL
